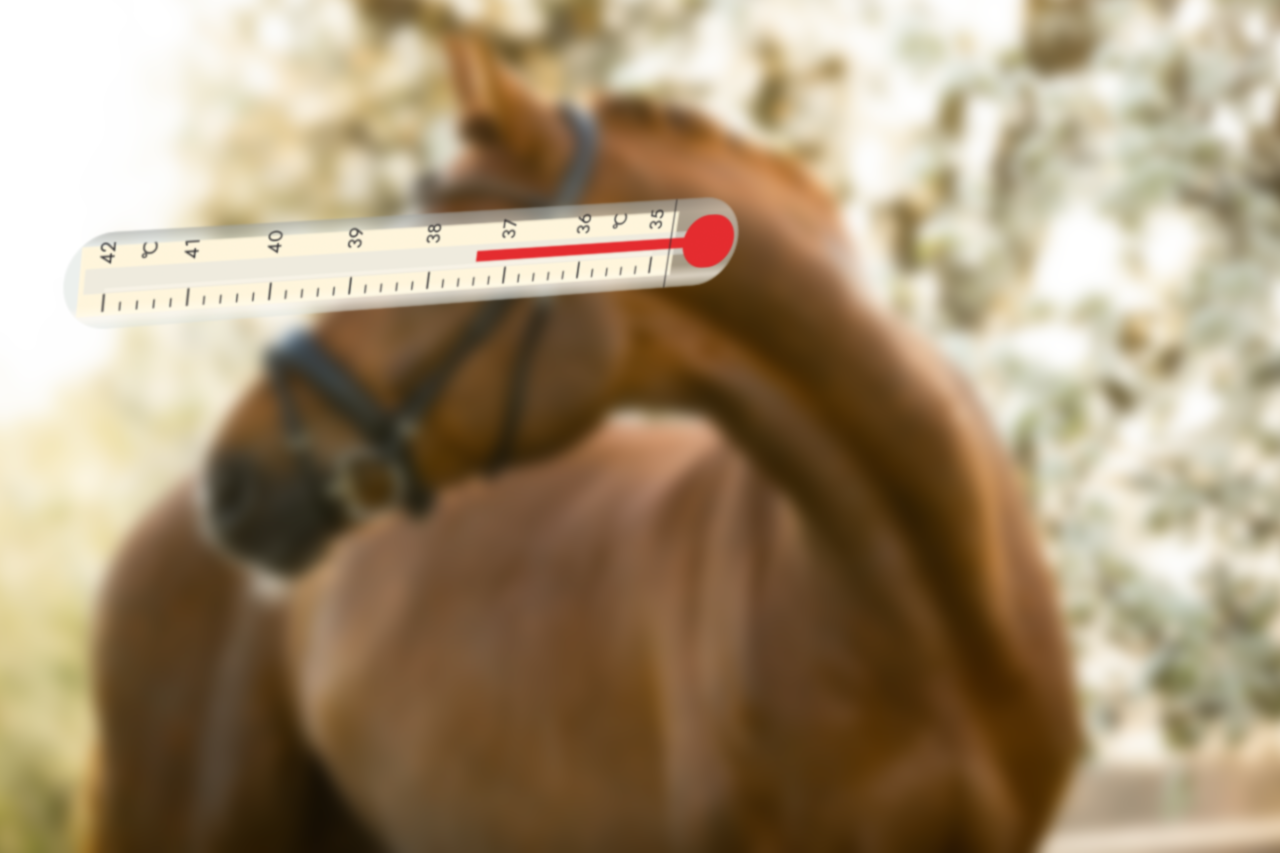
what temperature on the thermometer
37.4 °C
